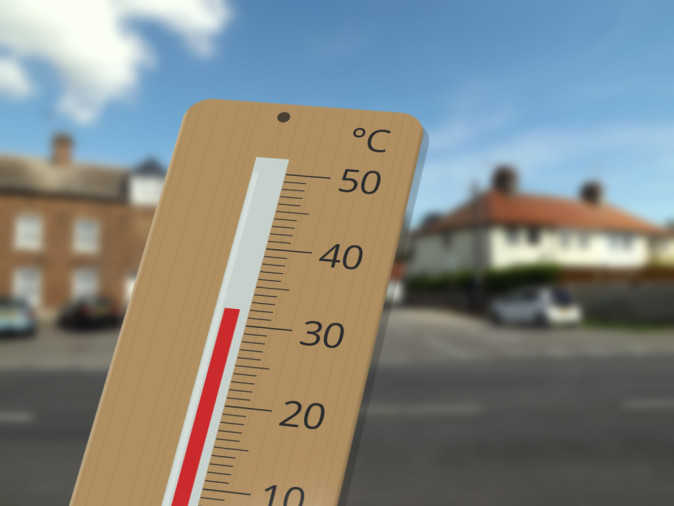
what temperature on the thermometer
32 °C
